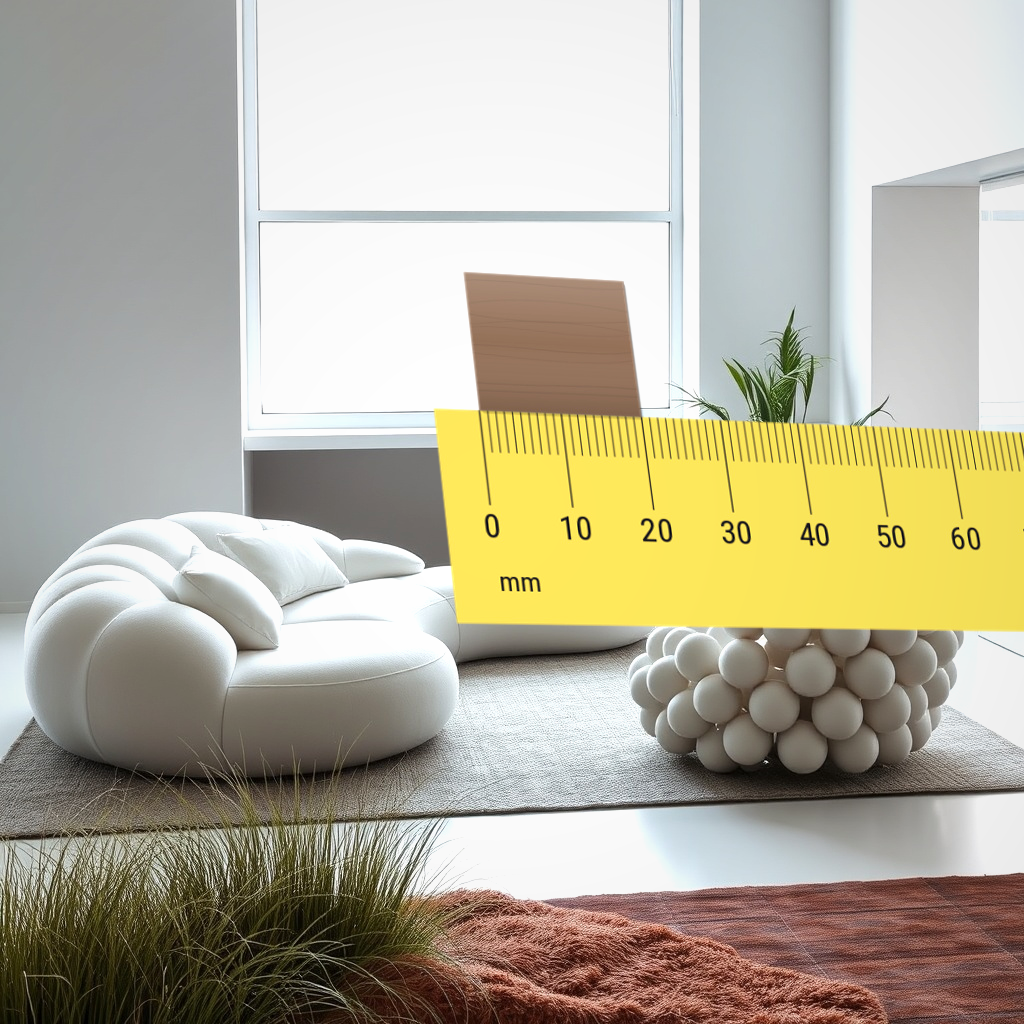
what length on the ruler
20 mm
